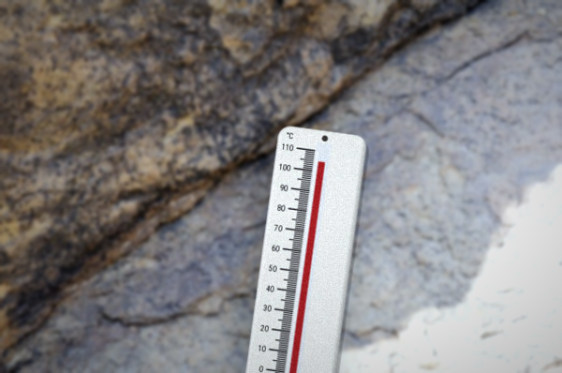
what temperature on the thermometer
105 °C
